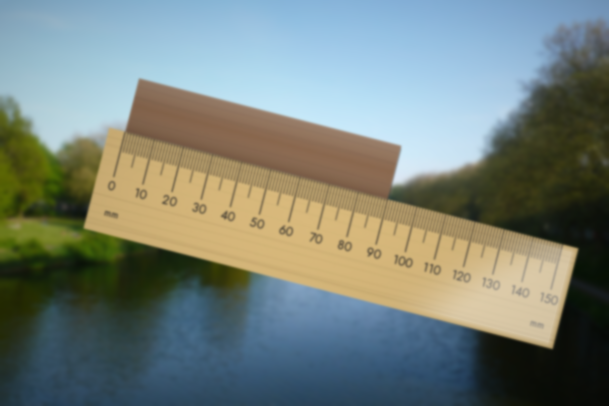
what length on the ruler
90 mm
